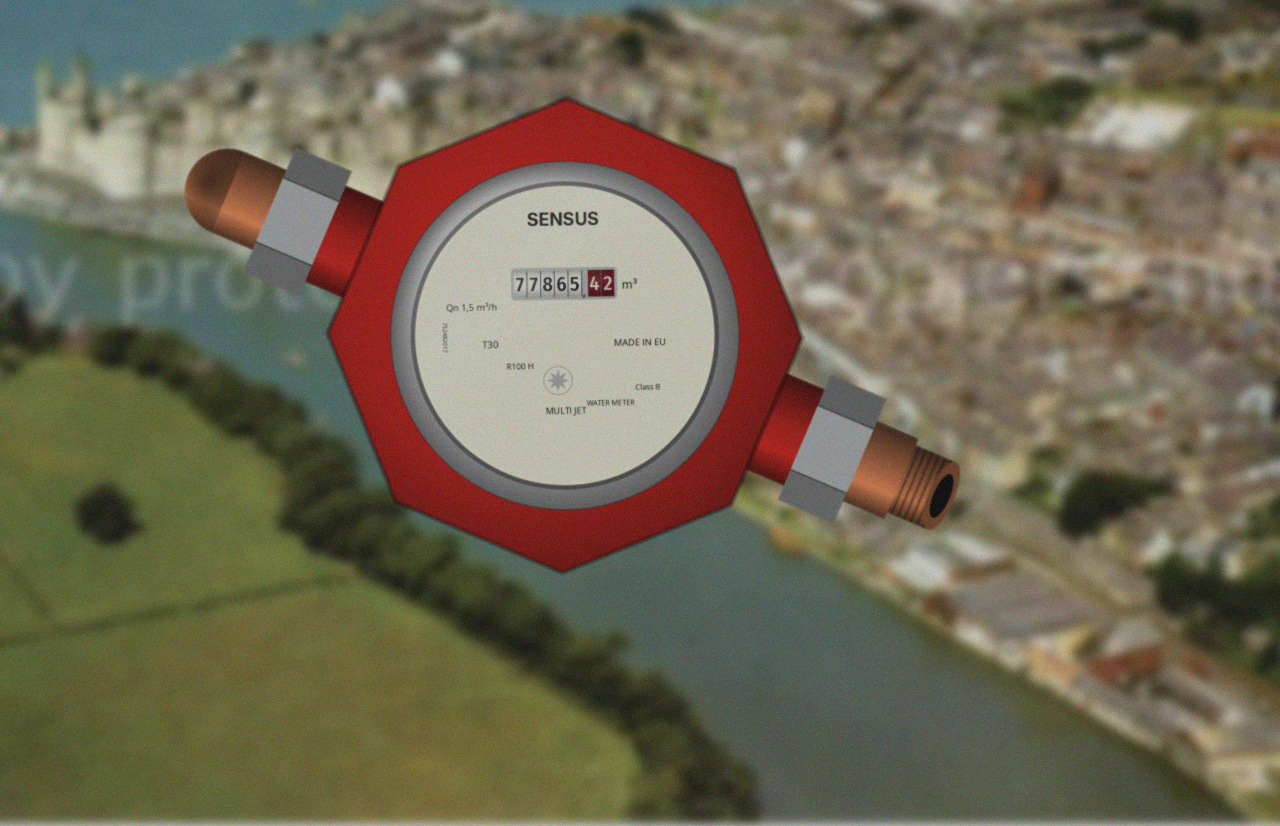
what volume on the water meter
77865.42 m³
